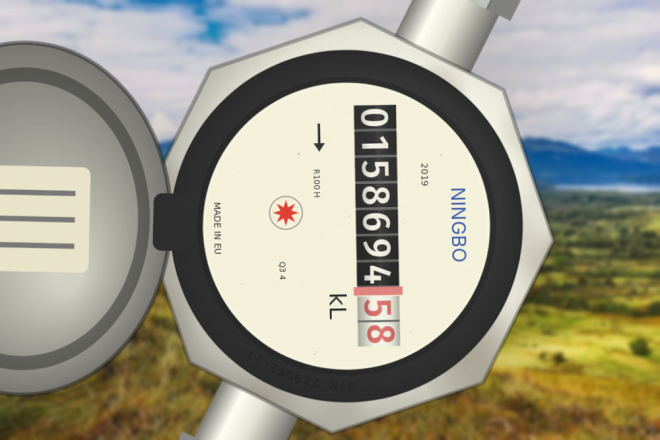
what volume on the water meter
158694.58 kL
